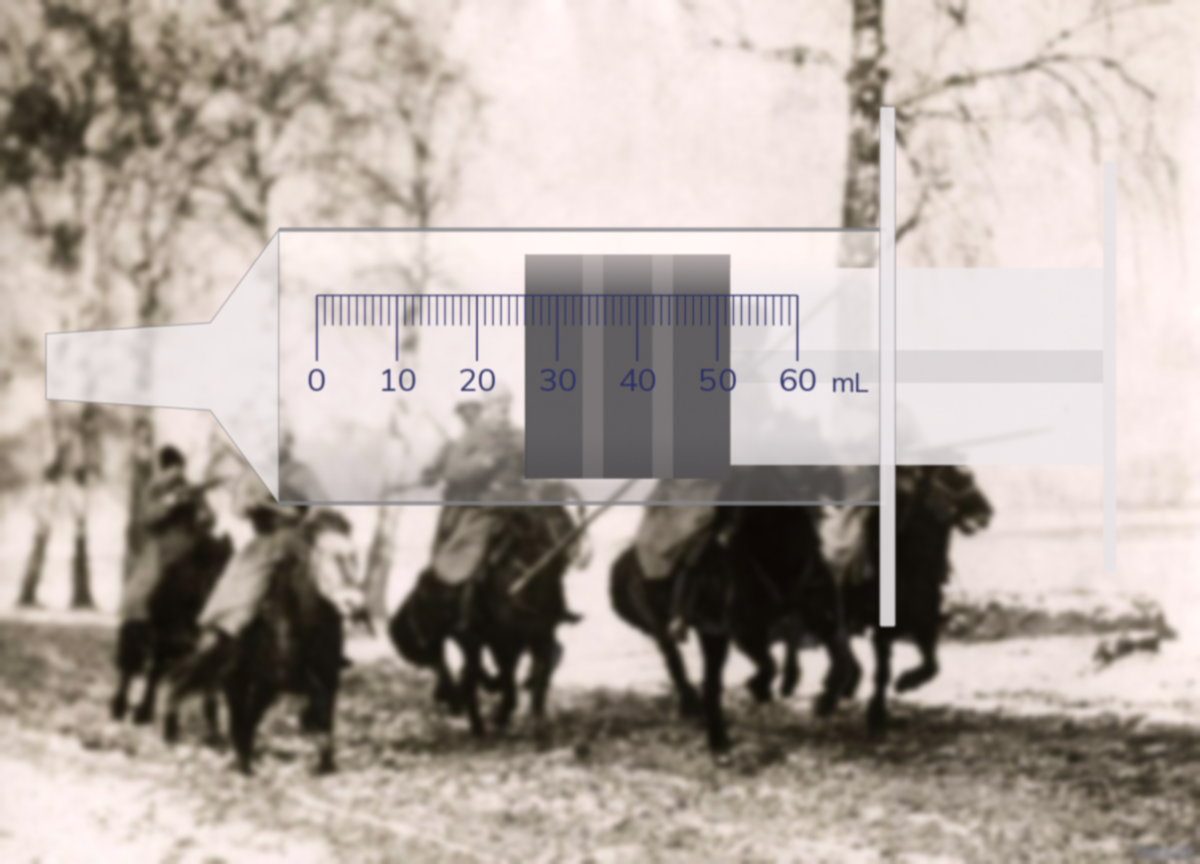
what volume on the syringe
26 mL
